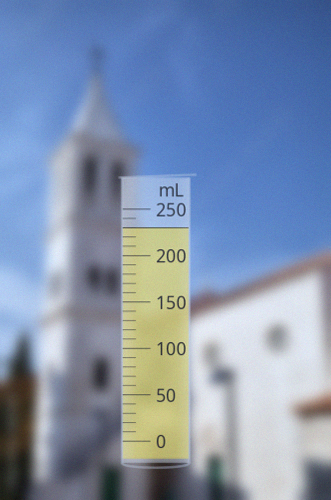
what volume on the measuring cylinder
230 mL
